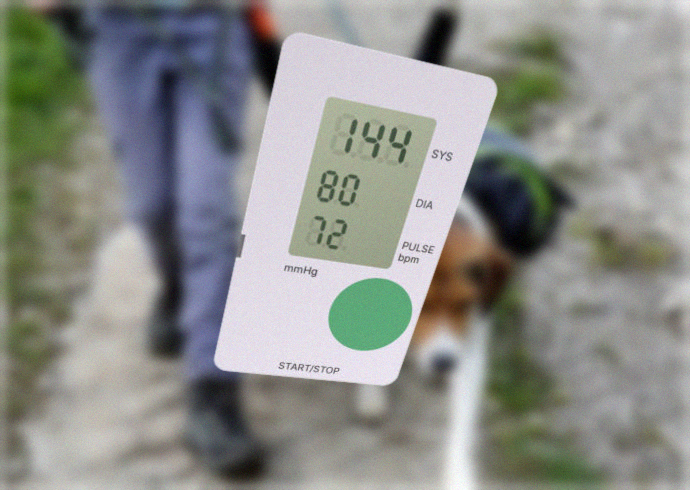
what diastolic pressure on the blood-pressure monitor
80 mmHg
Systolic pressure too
144 mmHg
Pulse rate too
72 bpm
